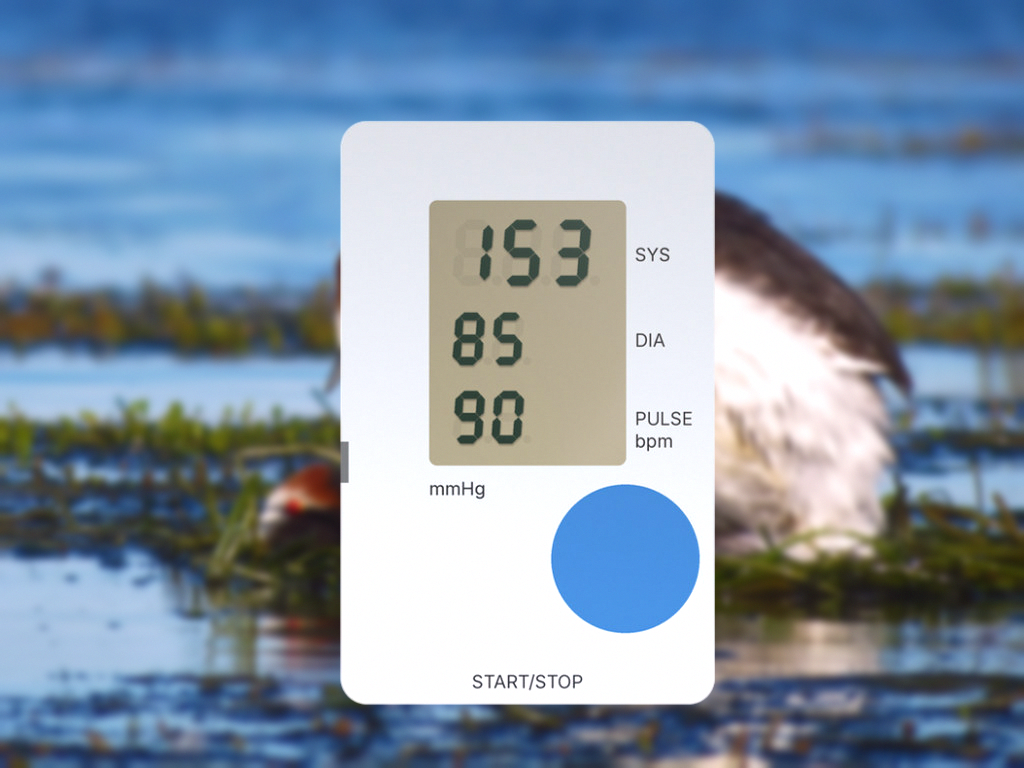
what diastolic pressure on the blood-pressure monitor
85 mmHg
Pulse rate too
90 bpm
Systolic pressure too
153 mmHg
